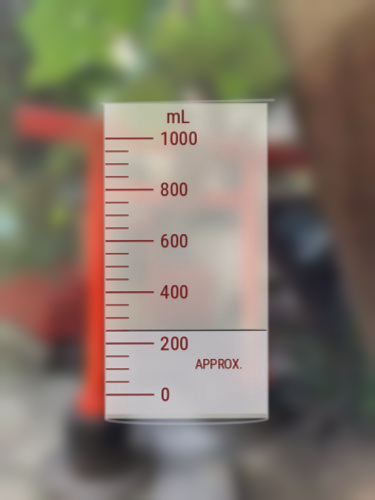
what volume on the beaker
250 mL
